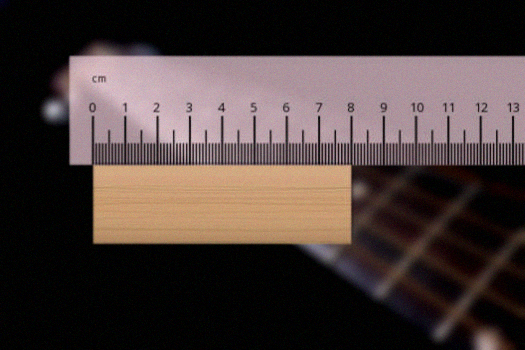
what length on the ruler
8 cm
